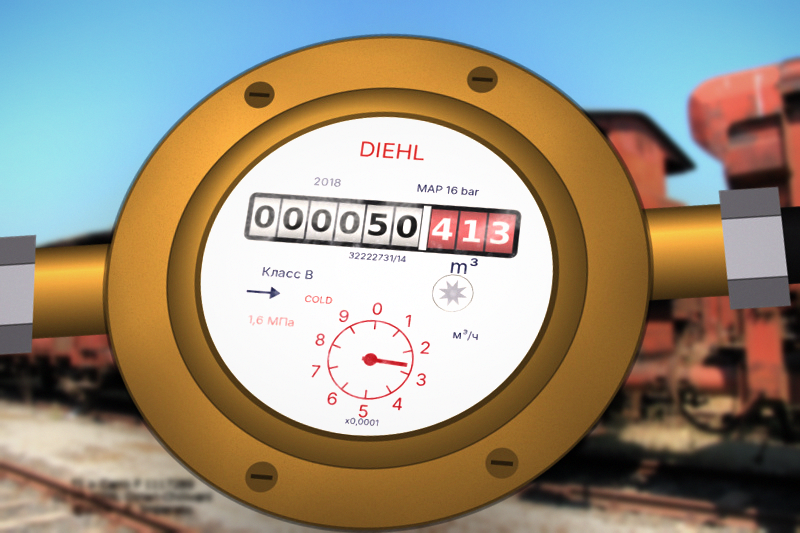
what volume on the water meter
50.4132 m³
